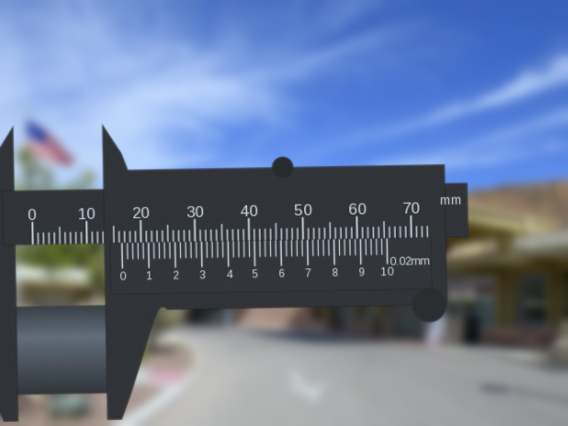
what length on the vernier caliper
16.5 mm
